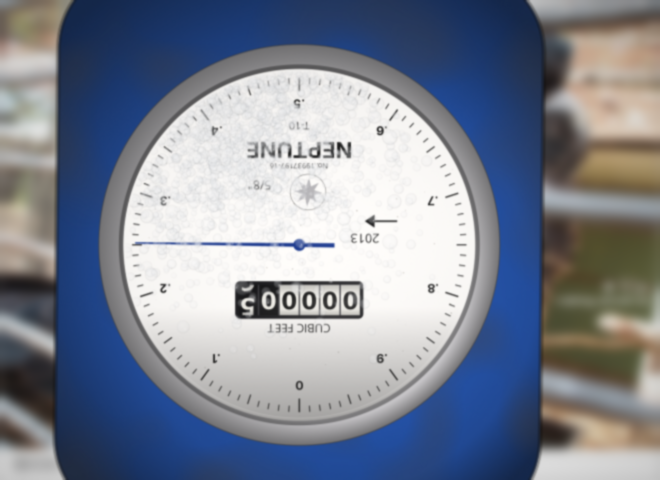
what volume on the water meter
5.25 ft³
